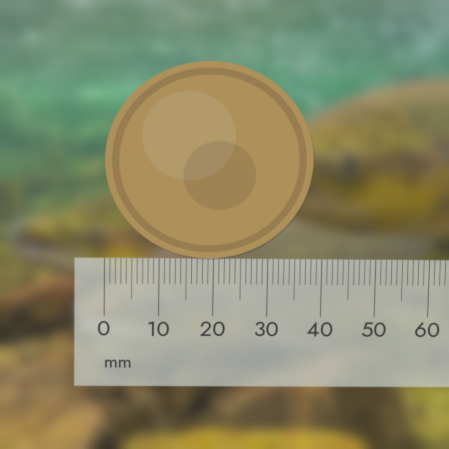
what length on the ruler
38 mm
